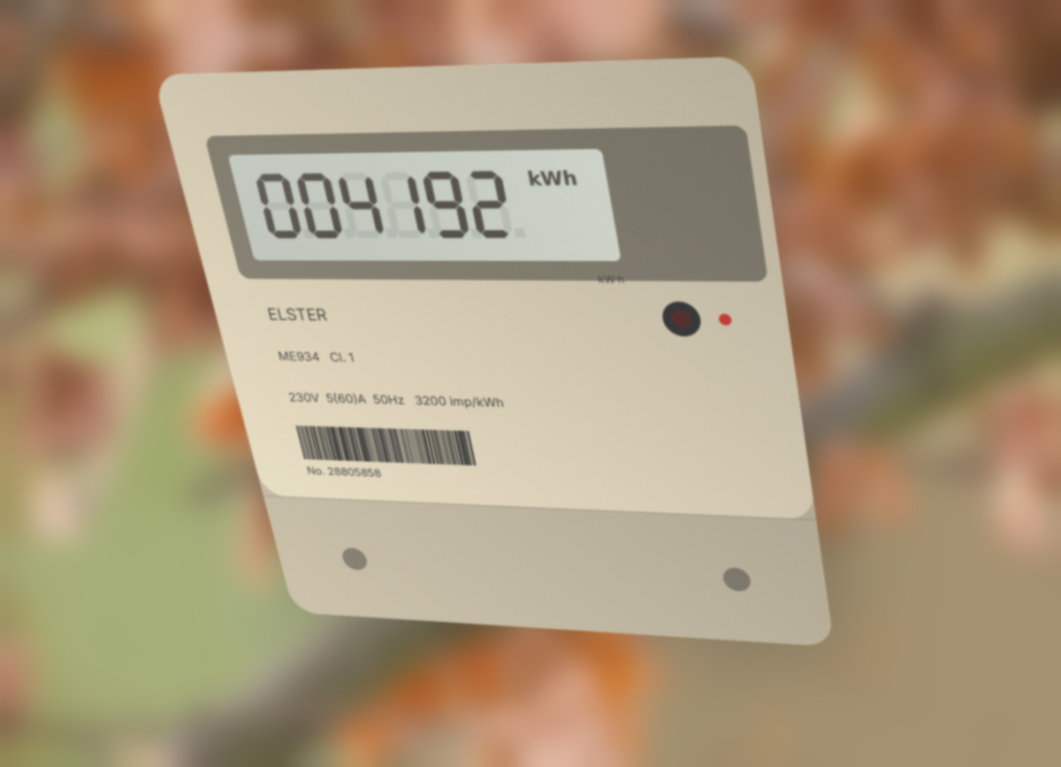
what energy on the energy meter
4192 kWh
